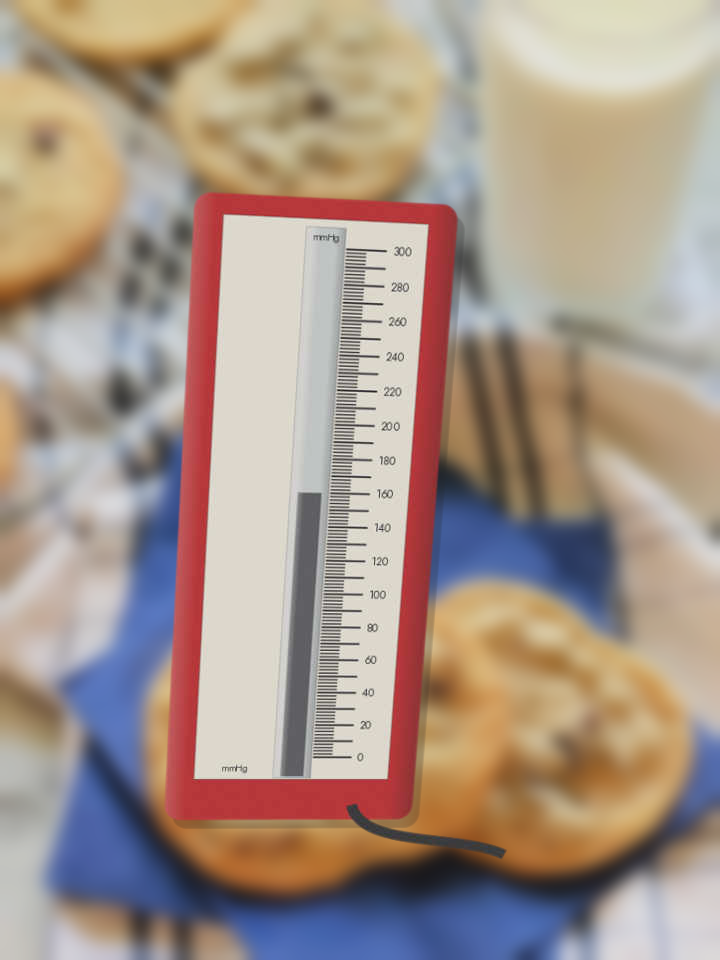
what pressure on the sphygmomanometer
160 mmHg
